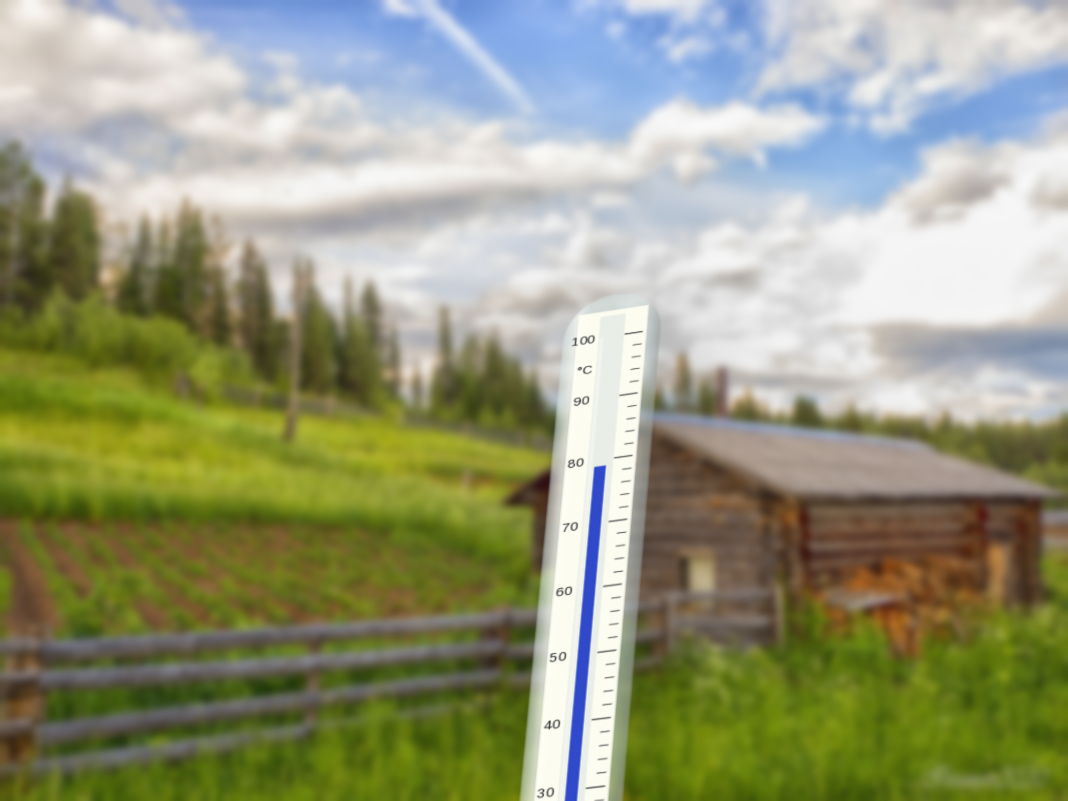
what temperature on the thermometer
79 °C
